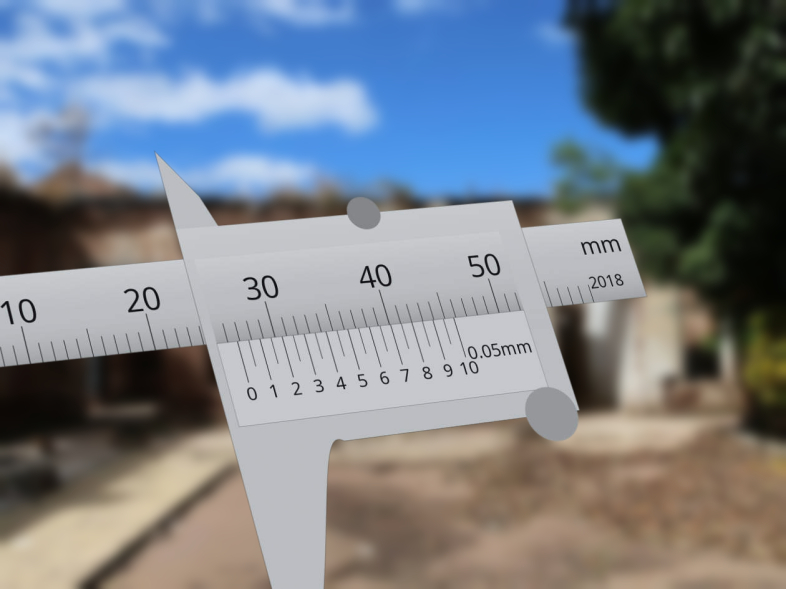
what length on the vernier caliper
26.8 mm
